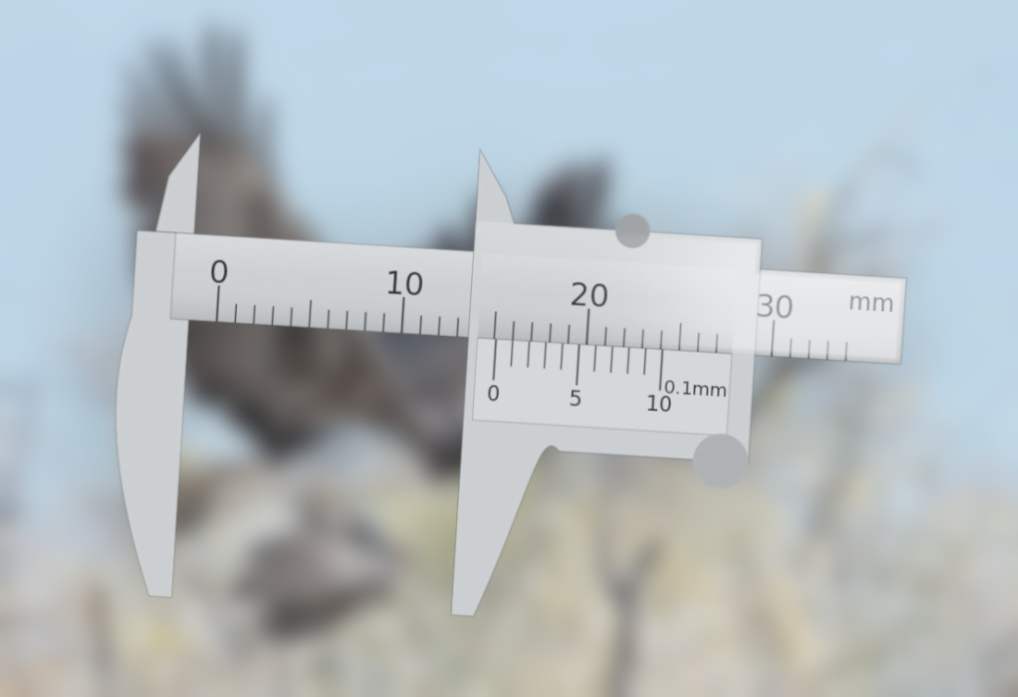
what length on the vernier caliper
15.1 mm
